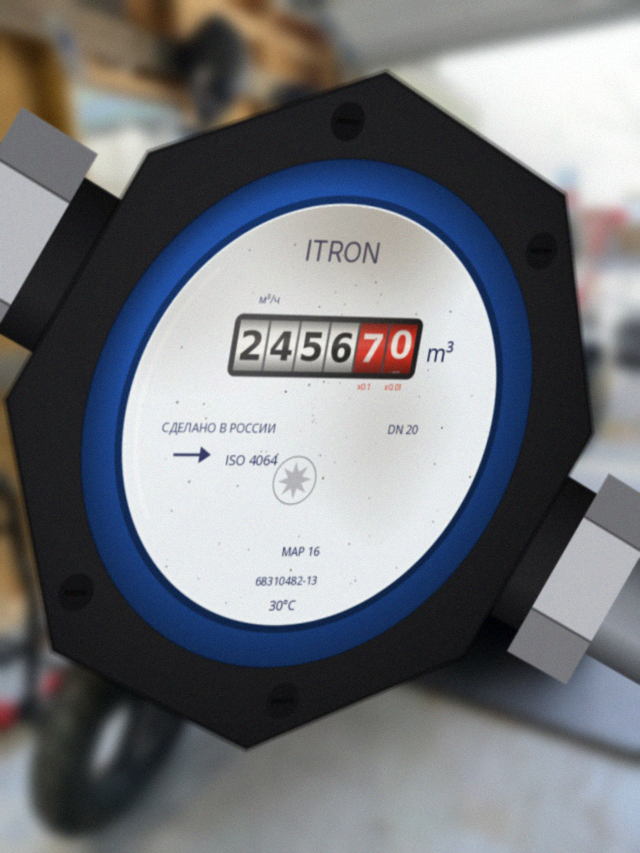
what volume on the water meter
2456.70 m³
